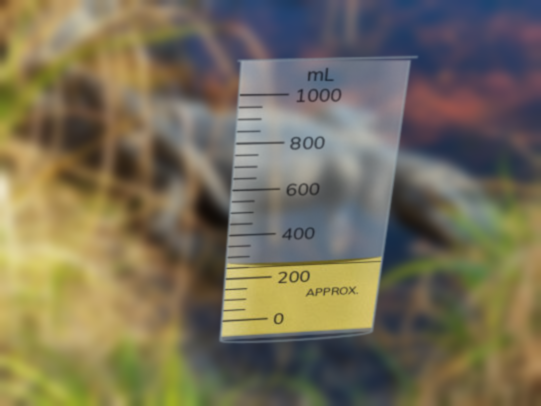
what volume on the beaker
250 mL
